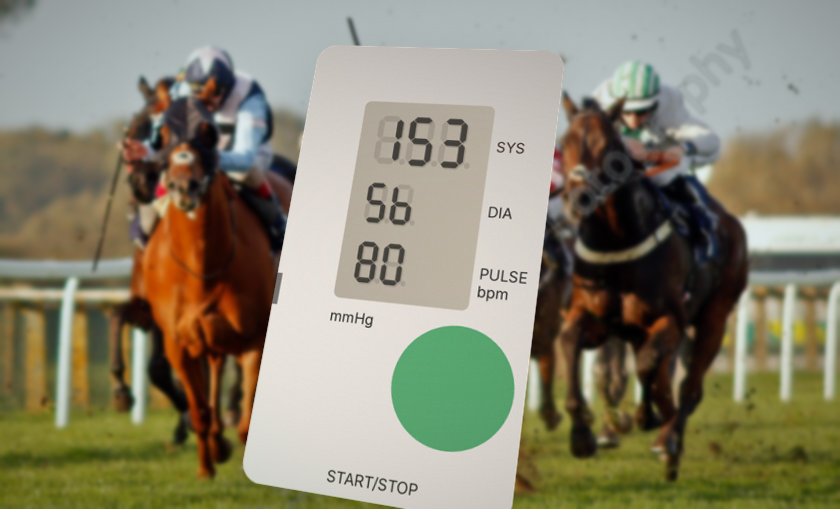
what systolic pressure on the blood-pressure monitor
153 mmHg
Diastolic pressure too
56 mmHg
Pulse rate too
80 bpm
